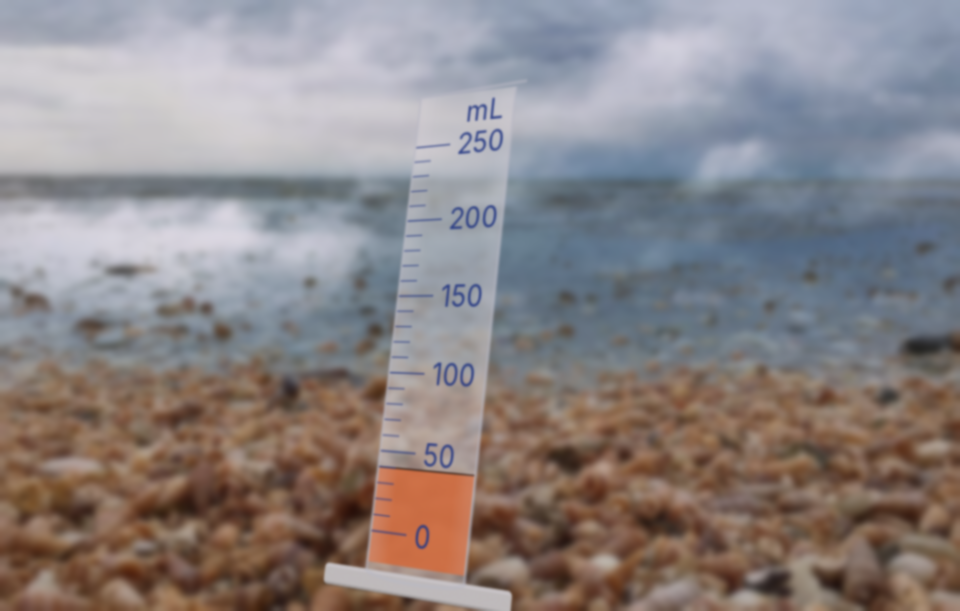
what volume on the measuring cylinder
40 mL
